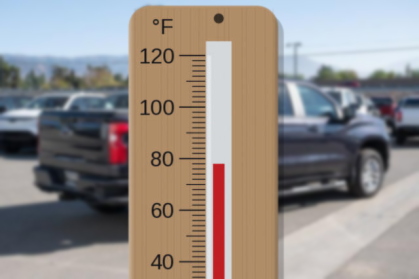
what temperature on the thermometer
78 °F
